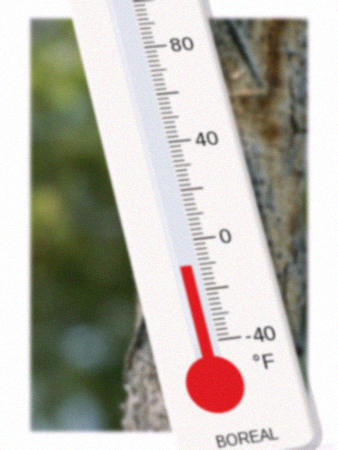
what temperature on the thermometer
-10 °F
